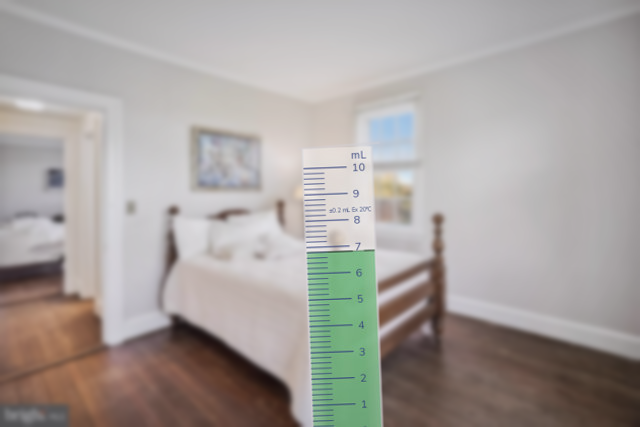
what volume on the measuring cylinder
6.8 mL
